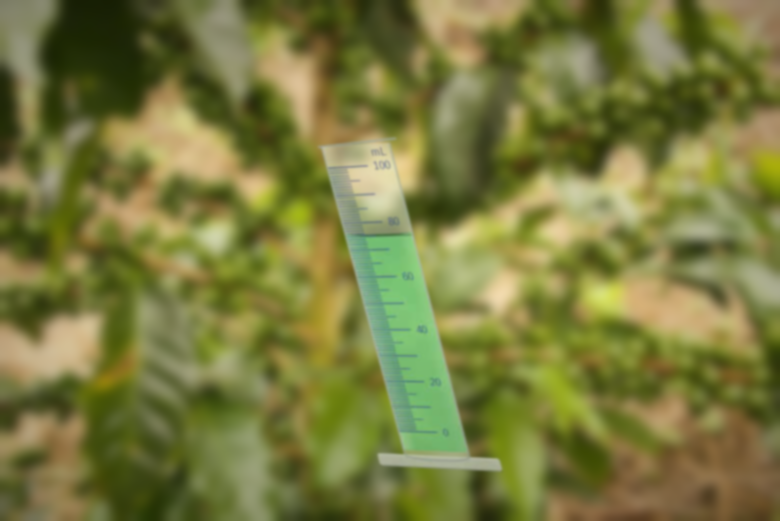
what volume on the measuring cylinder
75 mL
